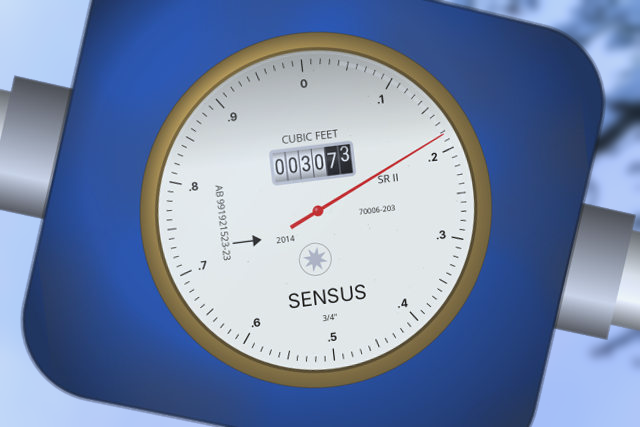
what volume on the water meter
3073.18 ft³
